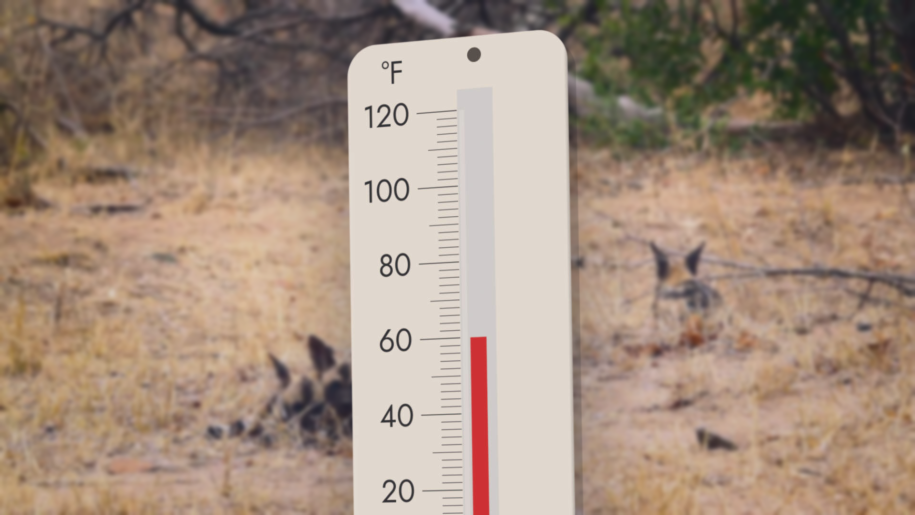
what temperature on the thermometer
60 °F
